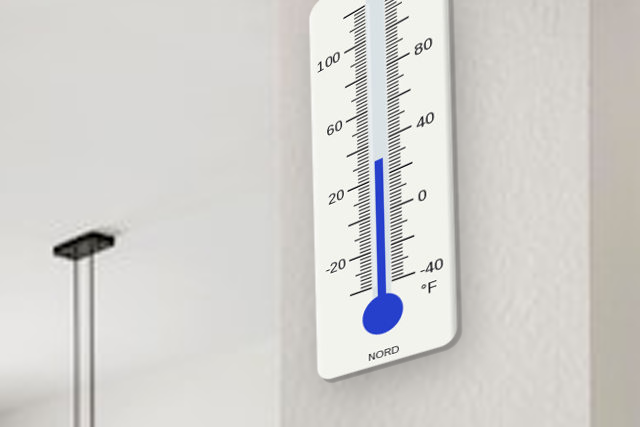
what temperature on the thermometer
30 °F
